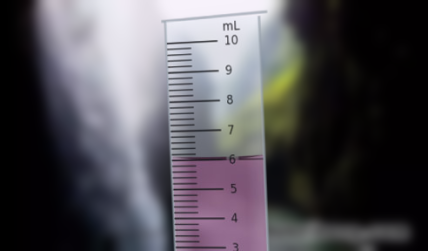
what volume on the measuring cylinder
6 mL
